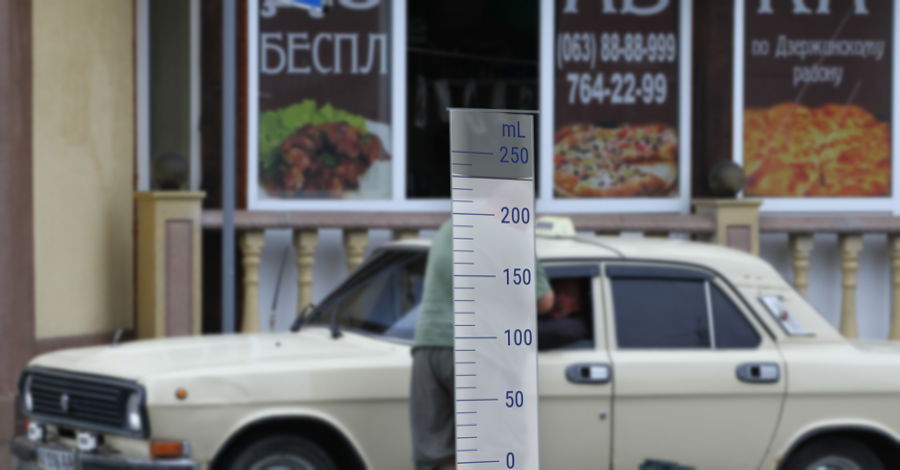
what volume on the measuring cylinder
230 mL
